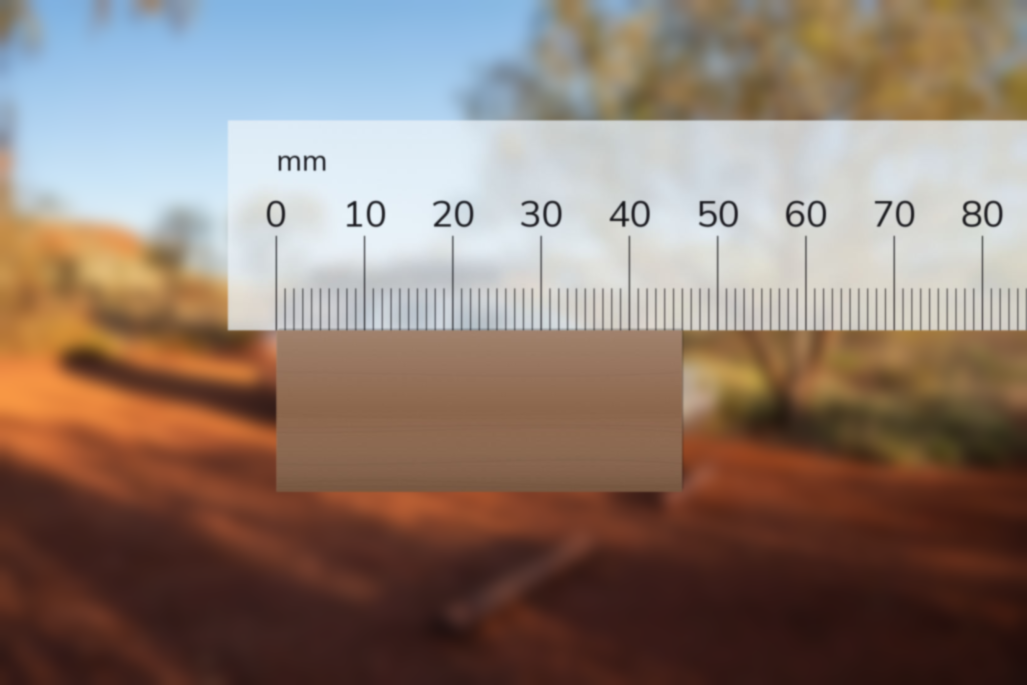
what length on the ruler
46 mm
